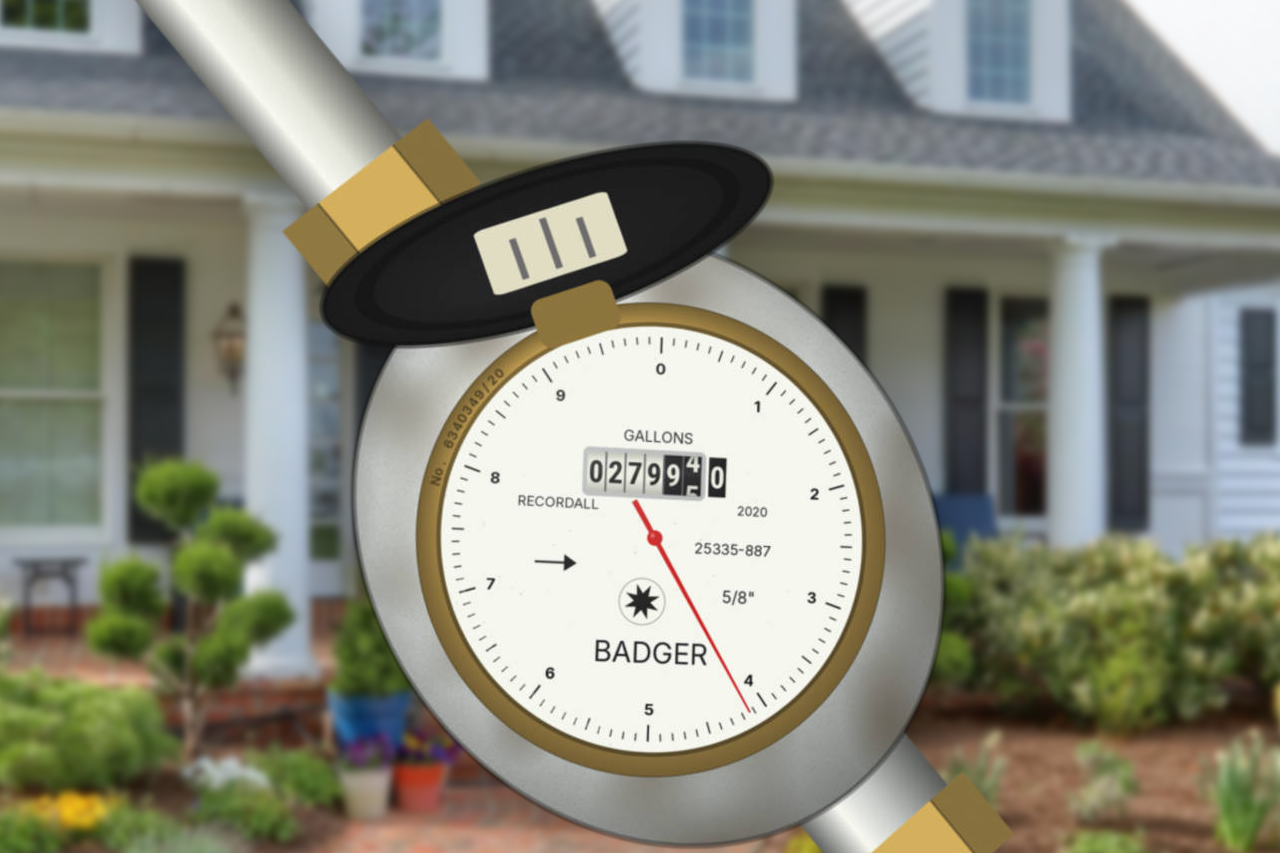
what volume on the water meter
279944.1 gal
